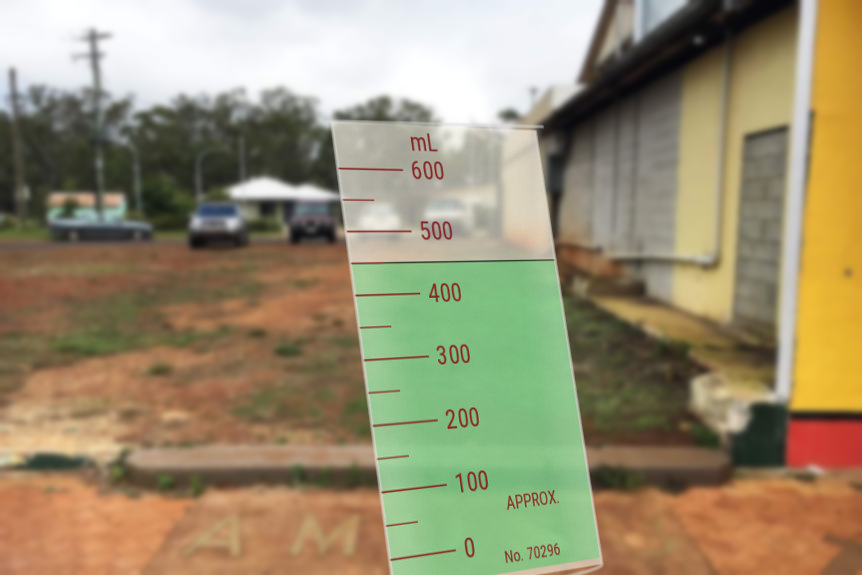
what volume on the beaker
450 mL
